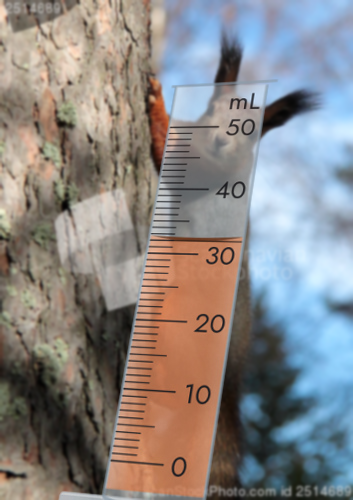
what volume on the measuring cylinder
32 mL
